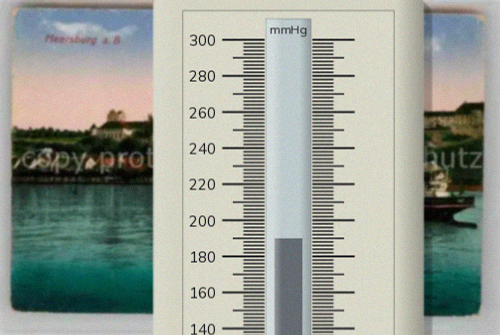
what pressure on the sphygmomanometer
190 mmHg
